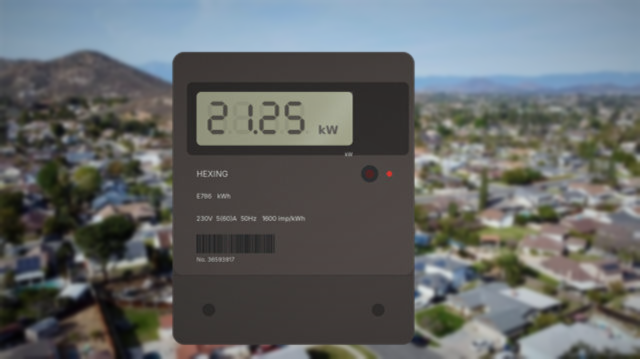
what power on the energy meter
21.25 kW
